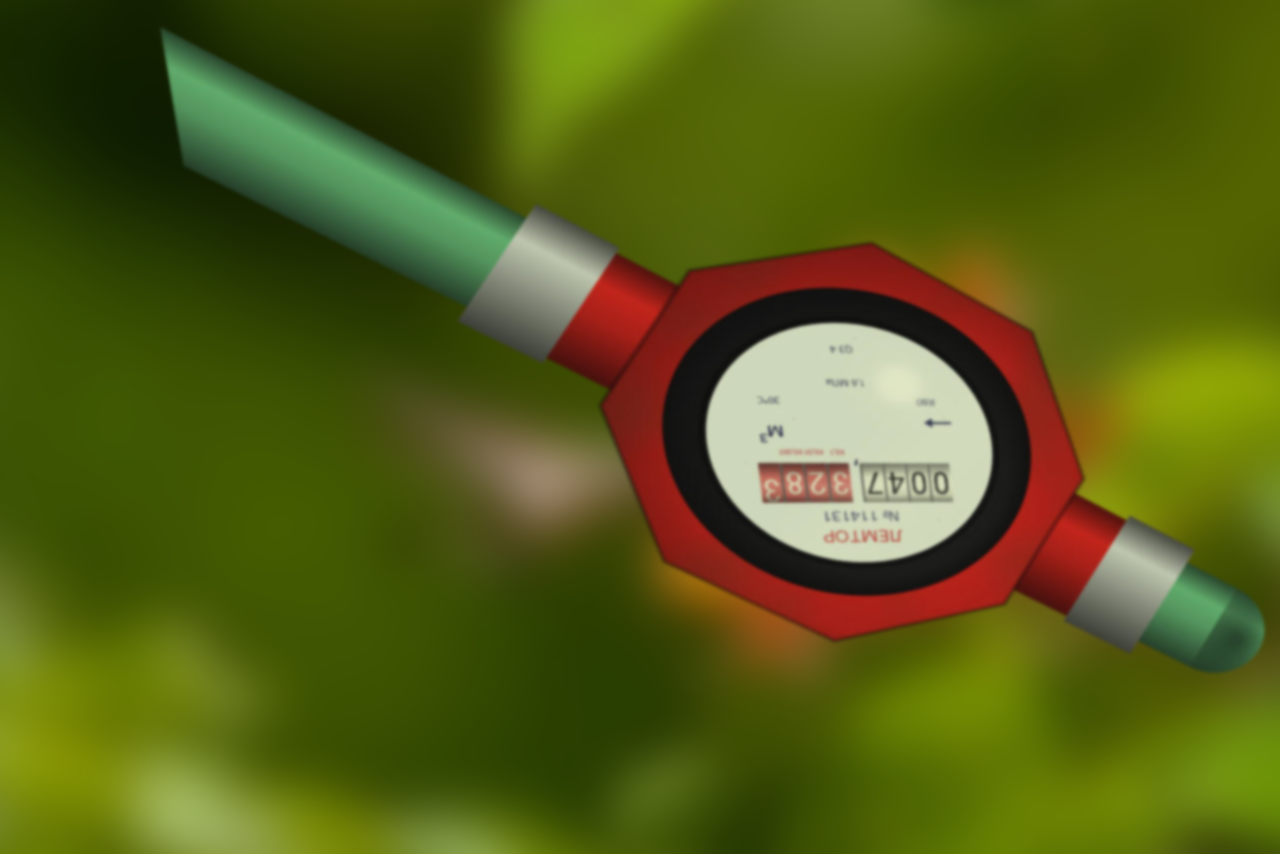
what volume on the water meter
47.3283 m³
